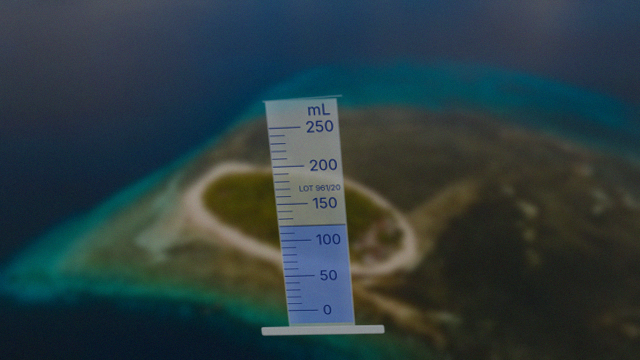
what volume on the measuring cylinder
120 mL
